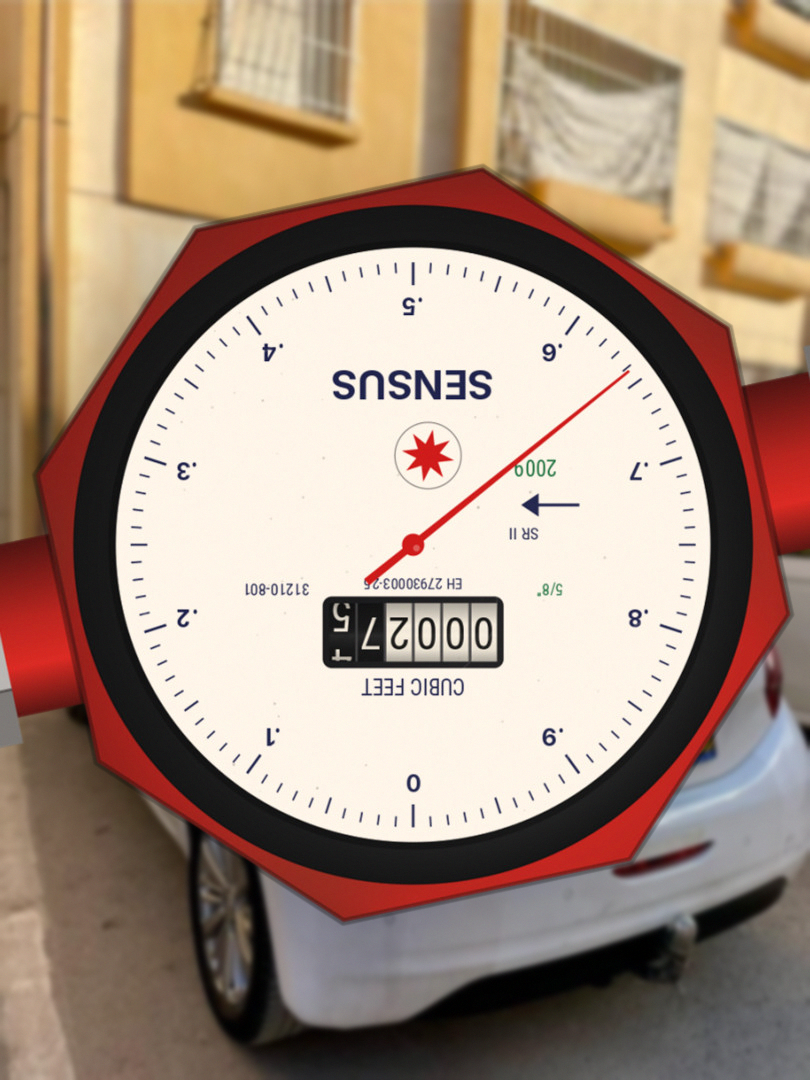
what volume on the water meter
274.64 ft³
